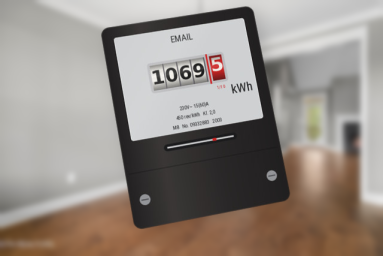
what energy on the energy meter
1069.5 kWh
